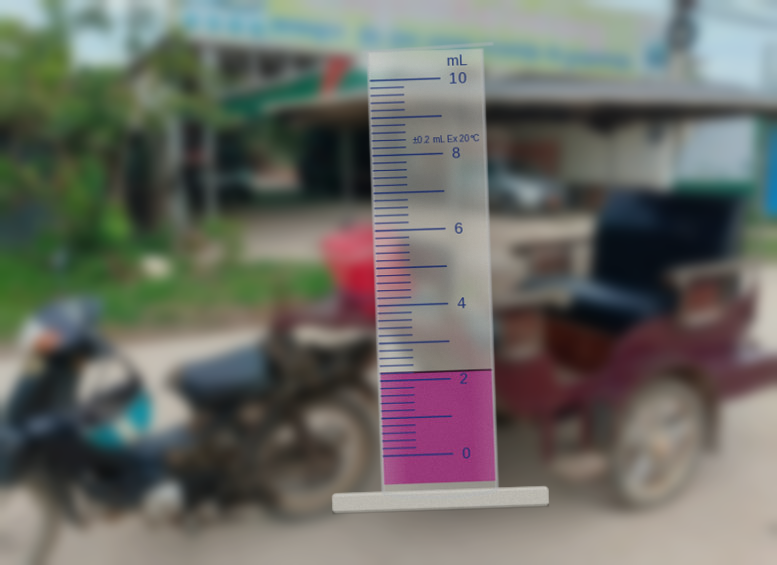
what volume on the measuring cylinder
2.2 mL
